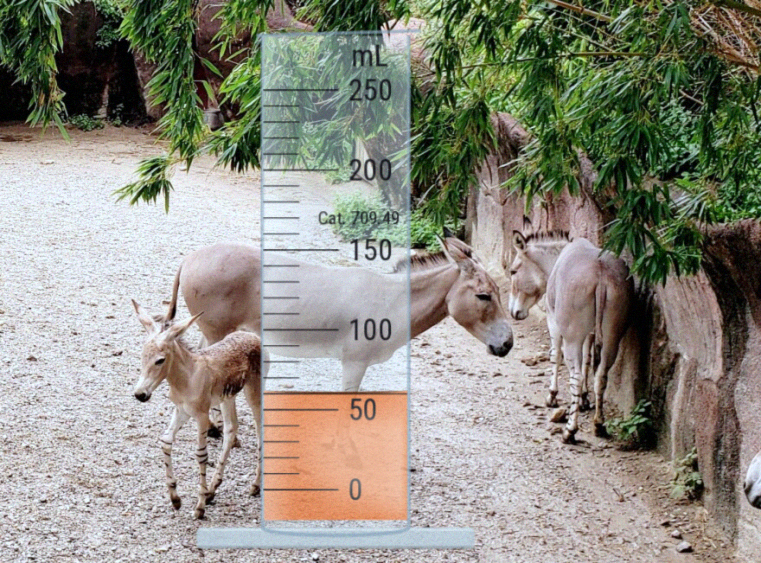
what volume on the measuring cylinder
60 mL
